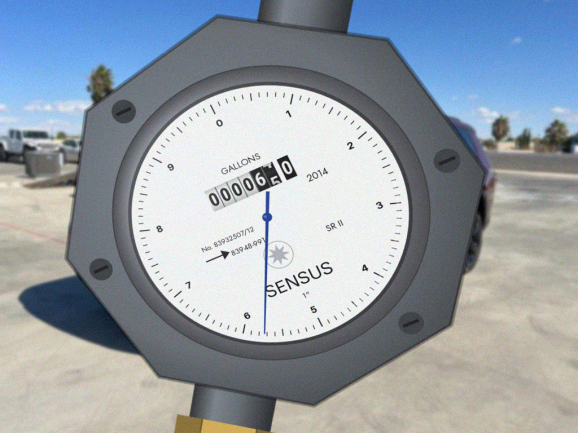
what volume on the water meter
645.7 gal
